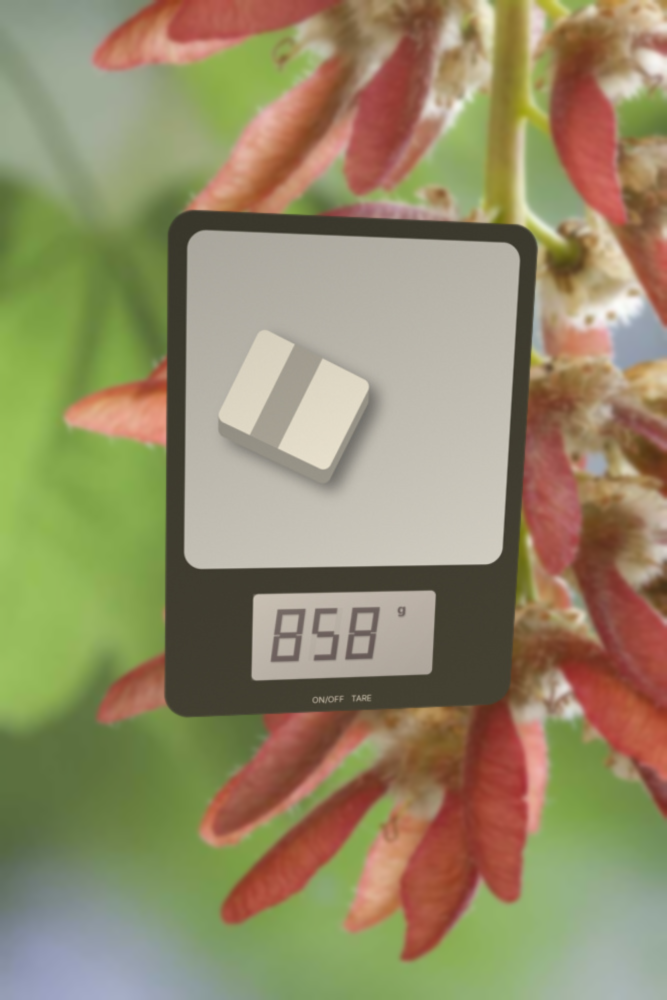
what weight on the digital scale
858 g
